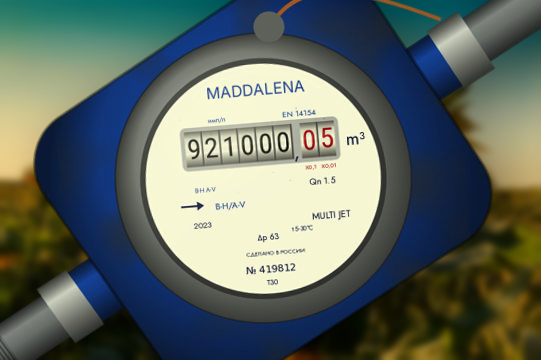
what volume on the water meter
921000.05 m³
